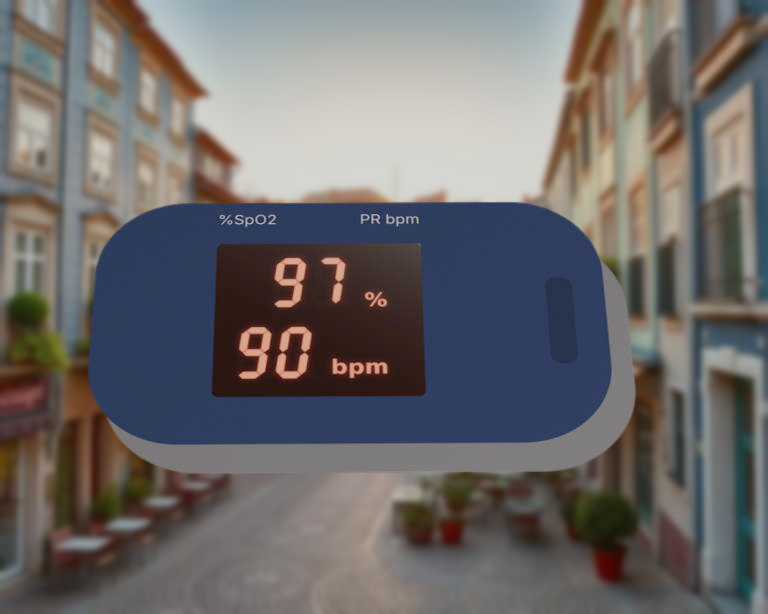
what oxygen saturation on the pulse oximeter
97 %
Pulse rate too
90 bpm
